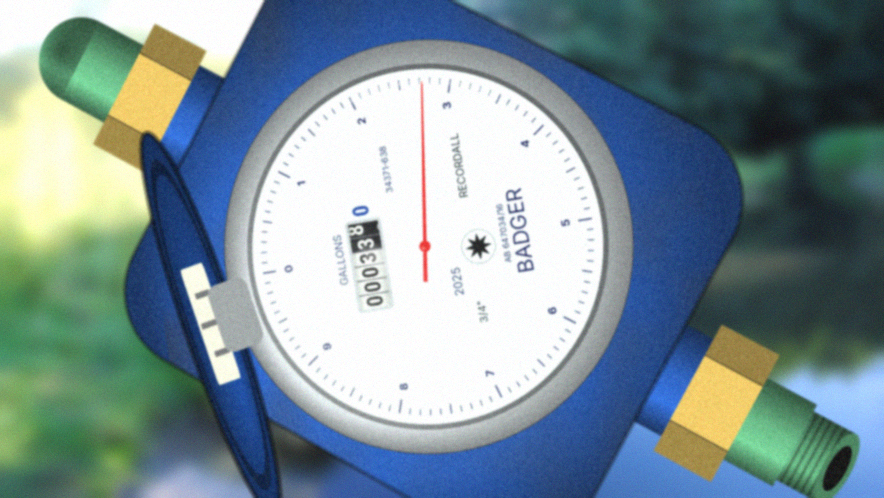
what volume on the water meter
3382.7 gal
